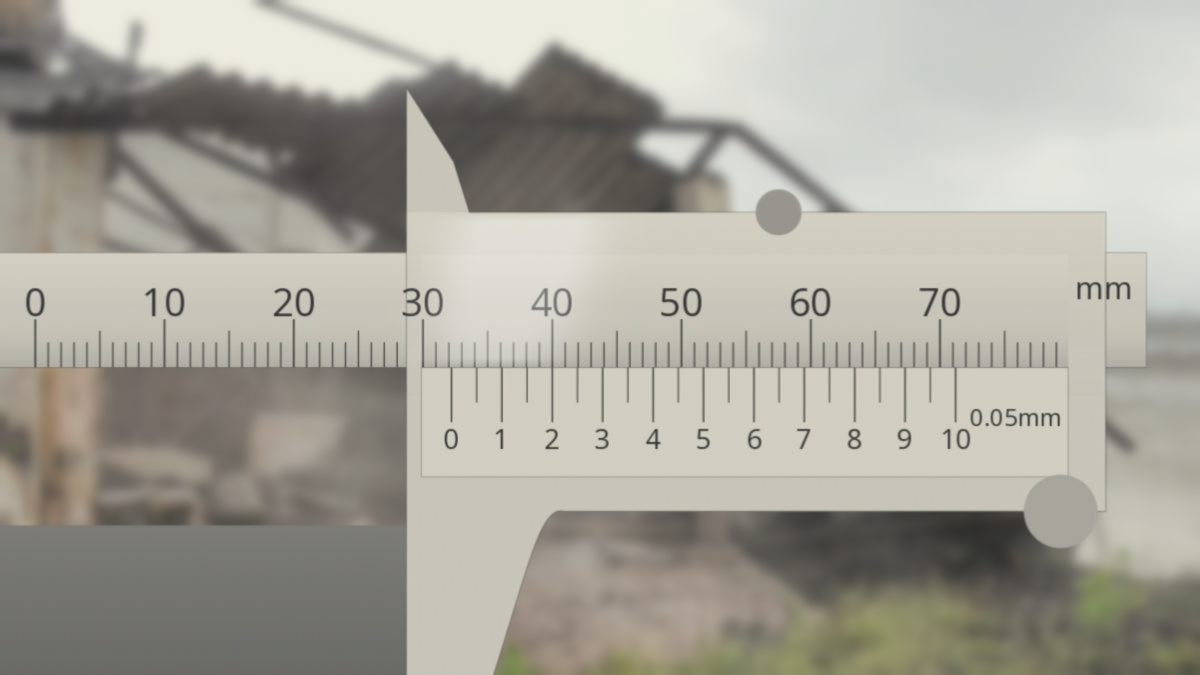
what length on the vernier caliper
32.2 mm
